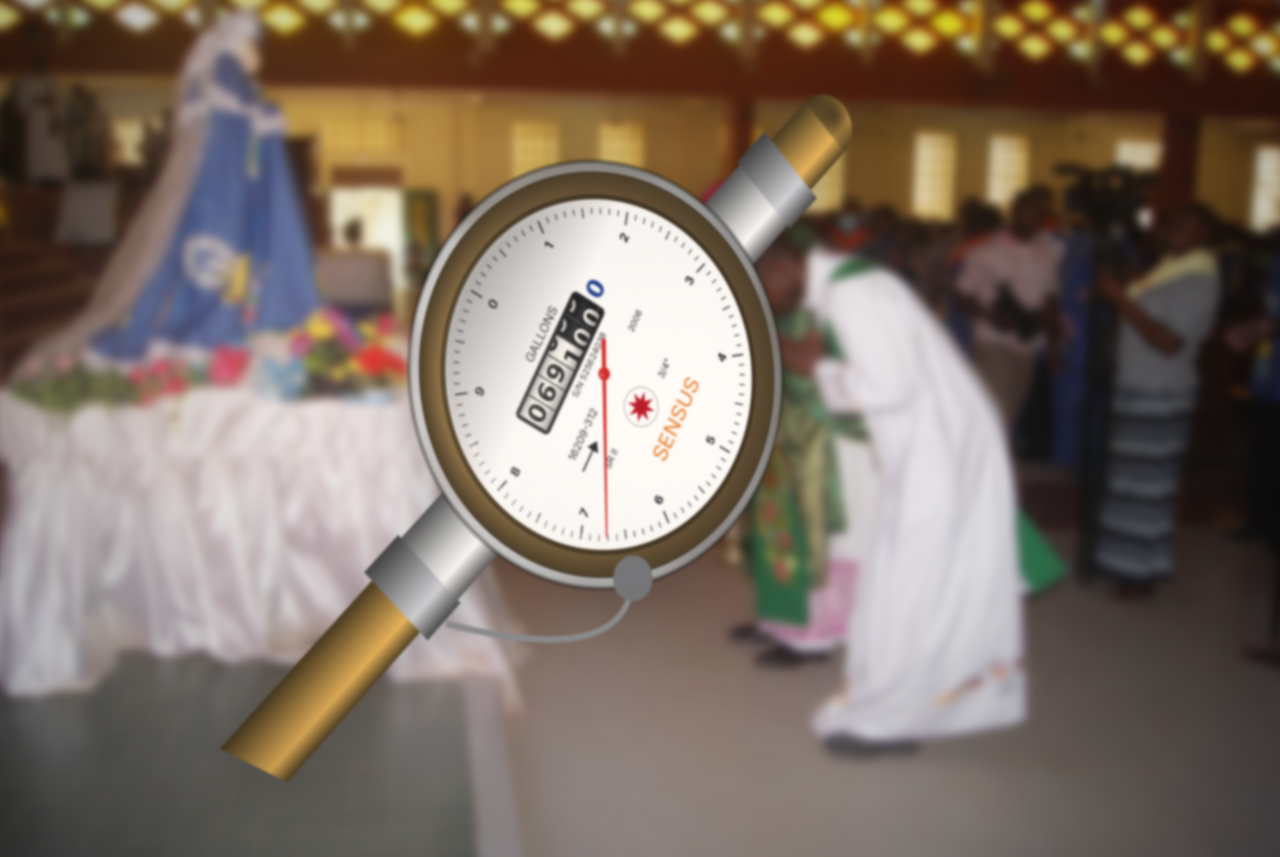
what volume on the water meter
690996.7 gal
